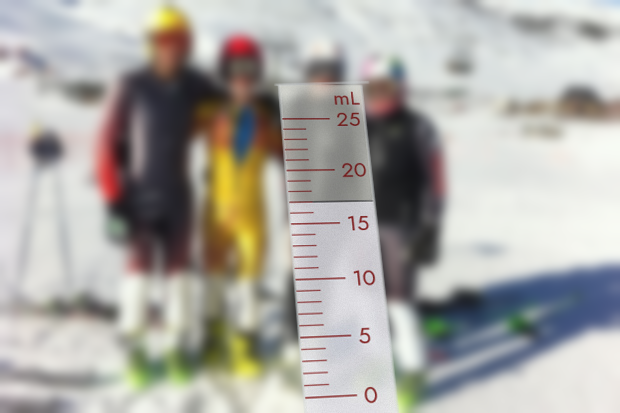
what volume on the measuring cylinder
17 mL
